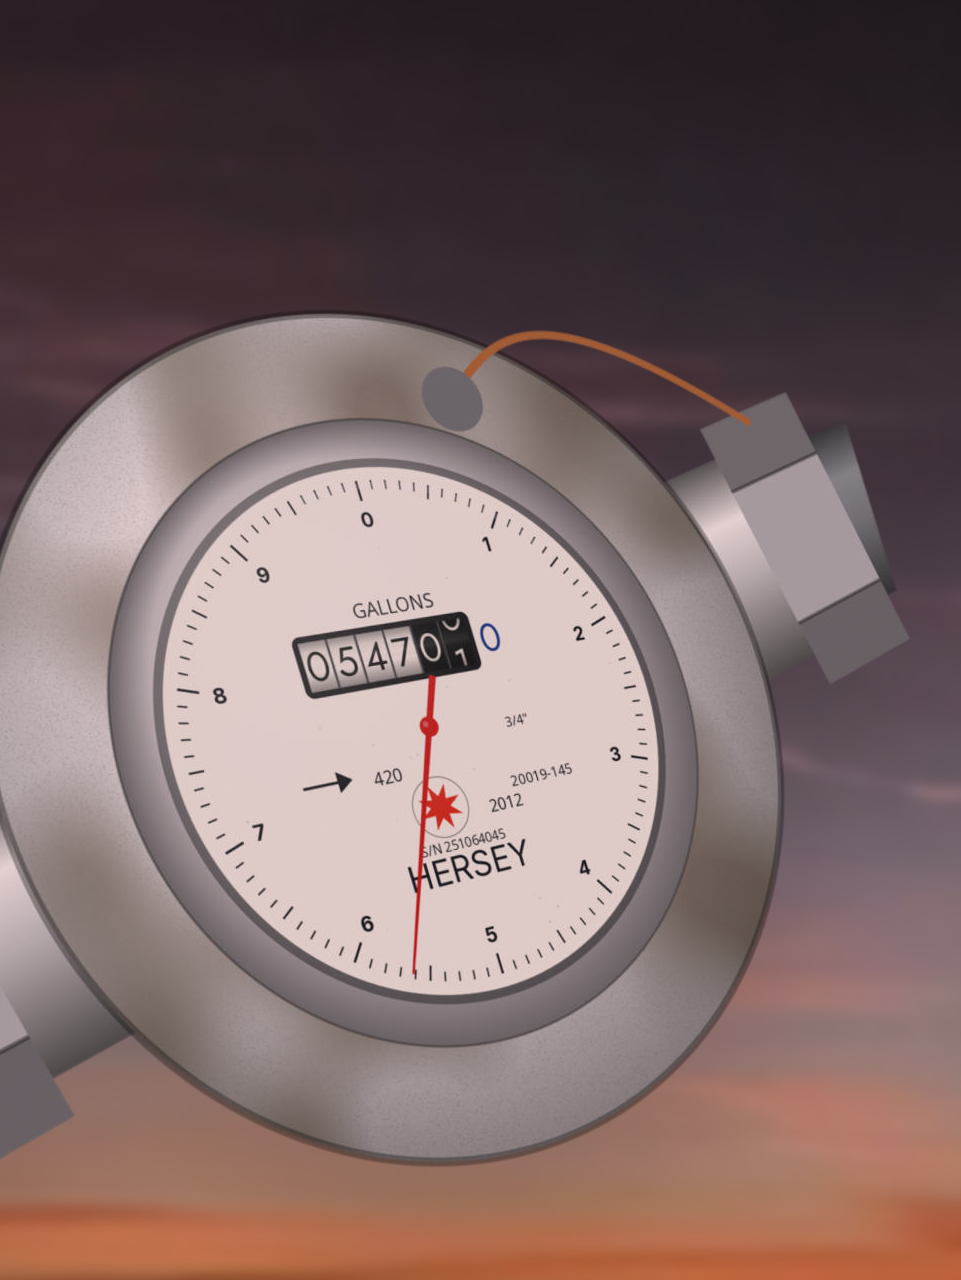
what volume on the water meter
547005.6 gal
